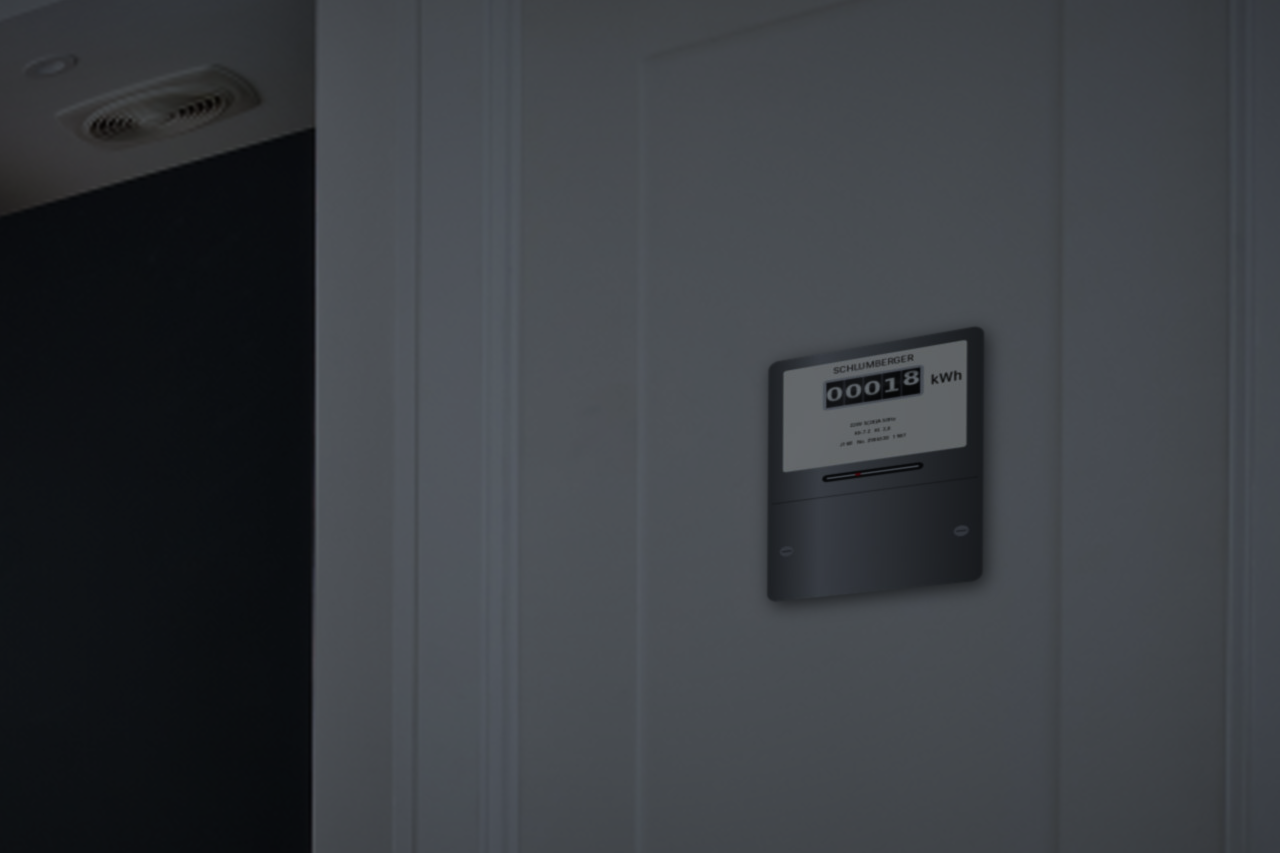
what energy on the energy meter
18 kWh
